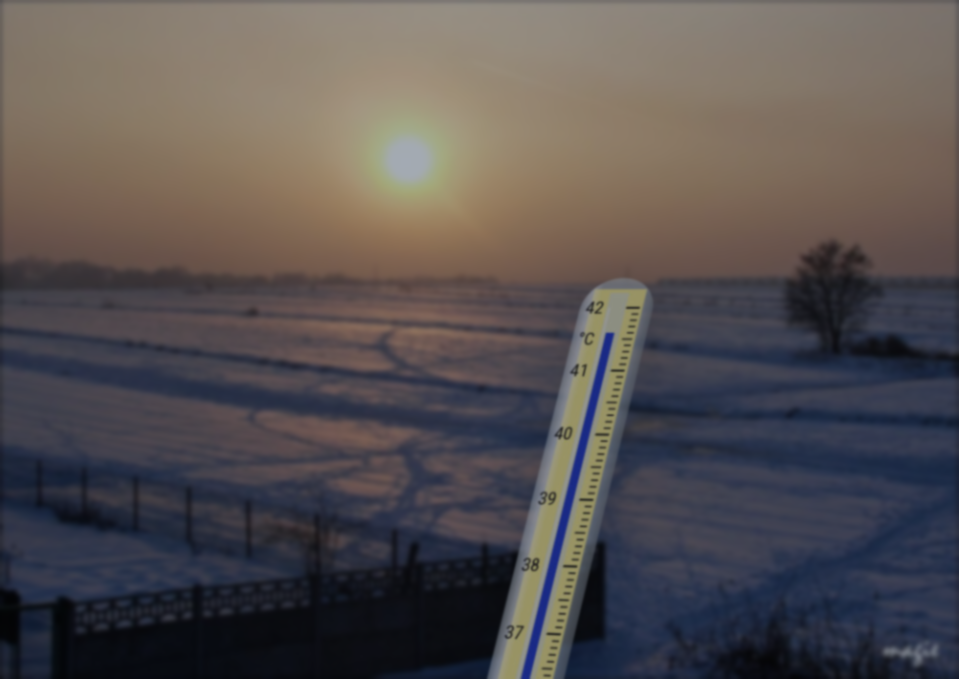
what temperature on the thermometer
41.6 °C
